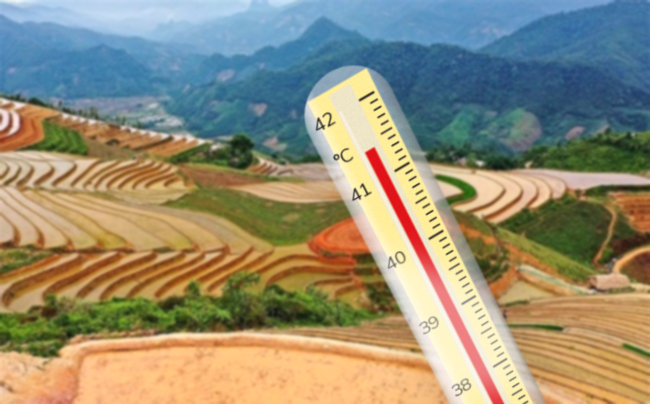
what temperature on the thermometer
41.4 °C
